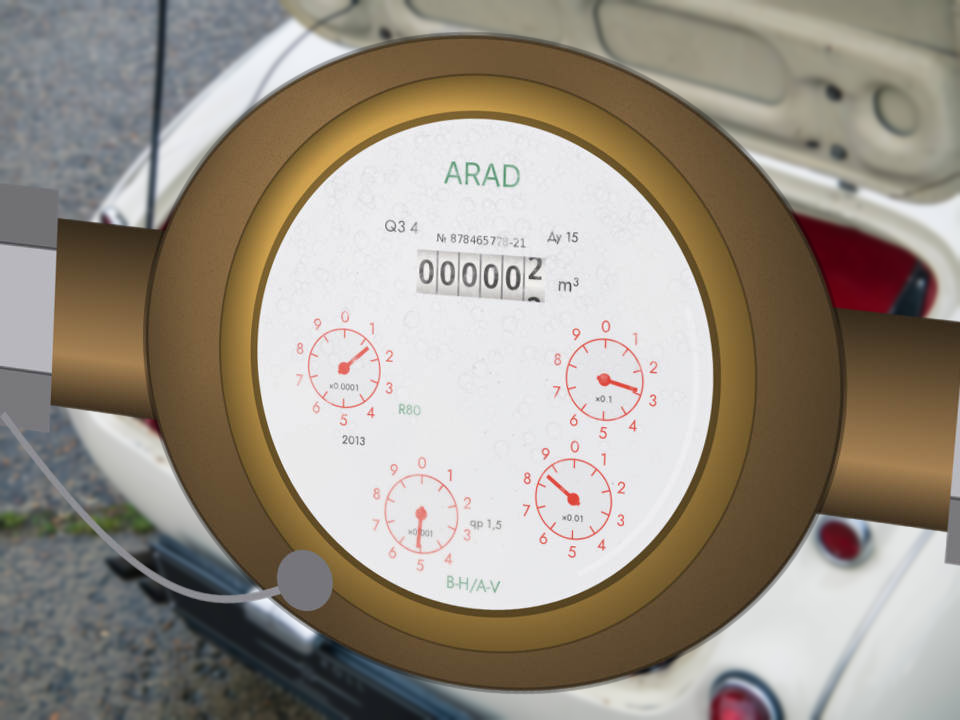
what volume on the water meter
2.2851 m³
